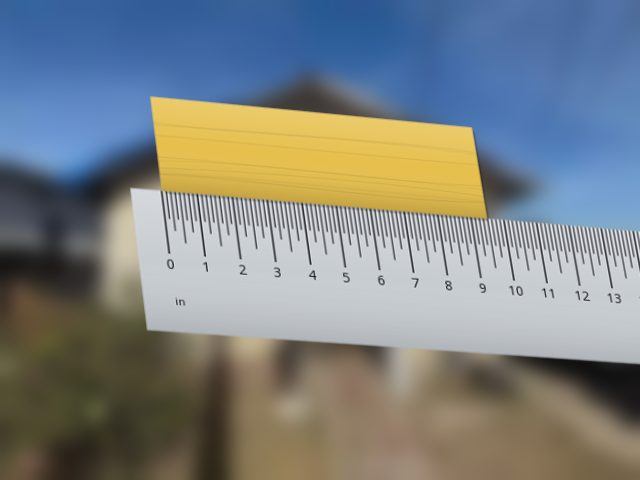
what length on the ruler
9.5 in
